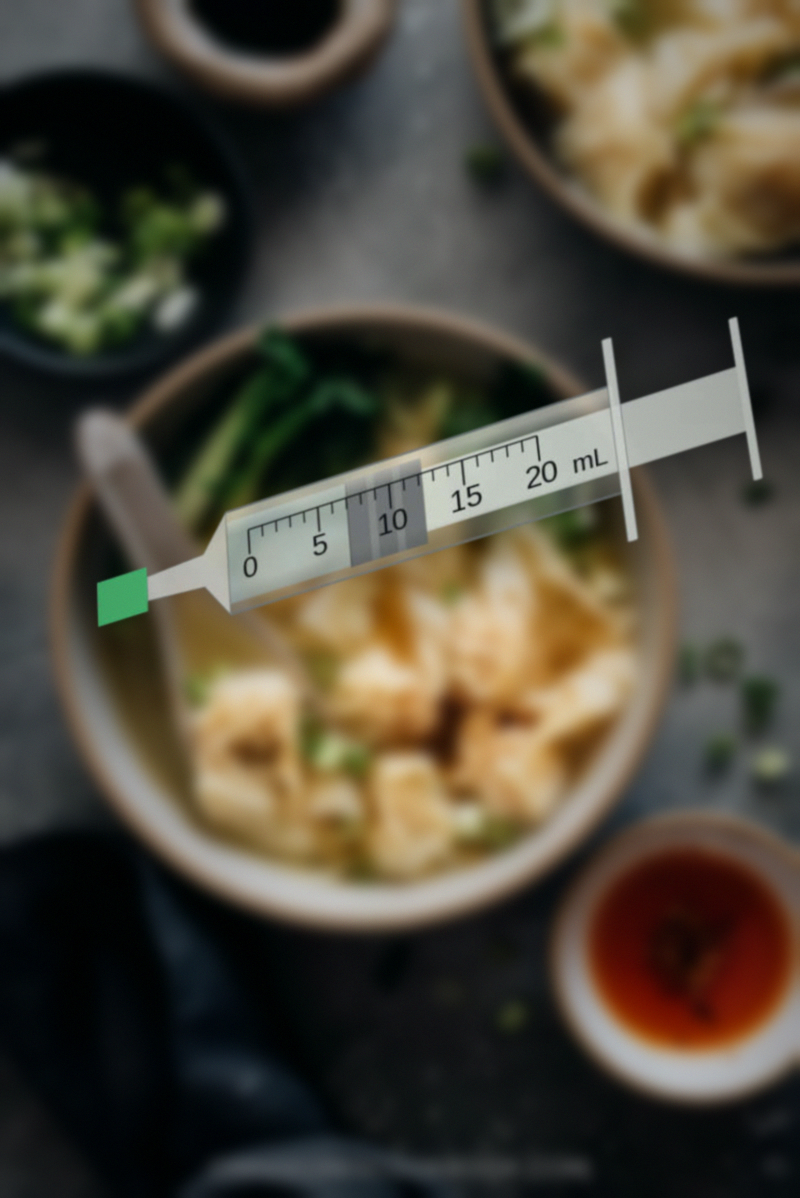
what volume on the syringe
7 mL
